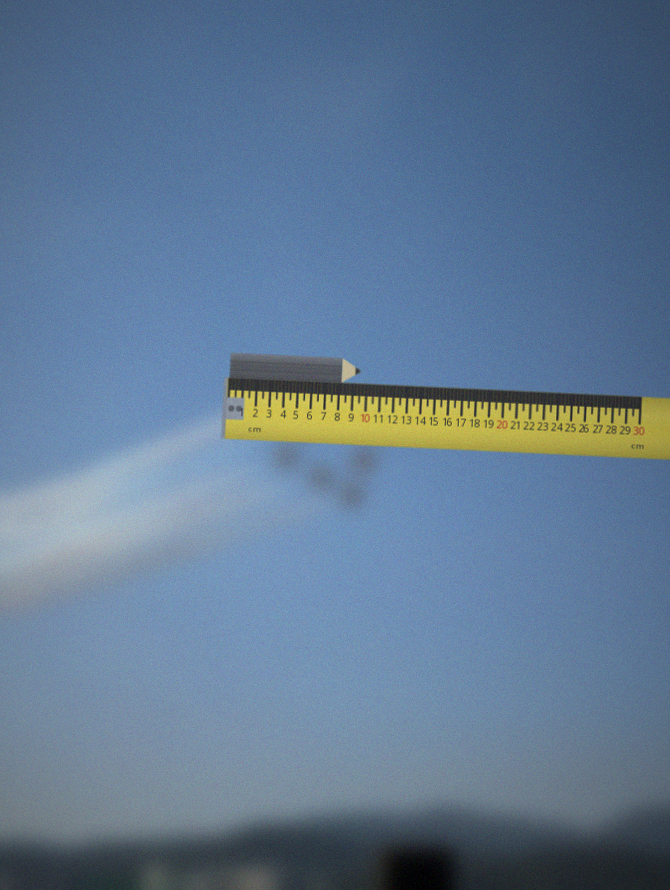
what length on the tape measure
9.5 cm
